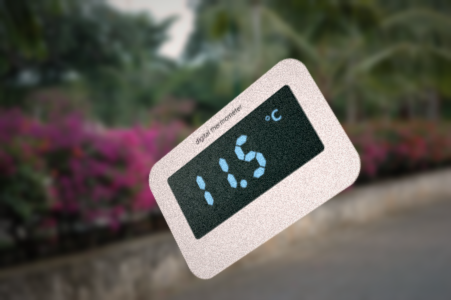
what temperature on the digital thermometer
11.5 °C
